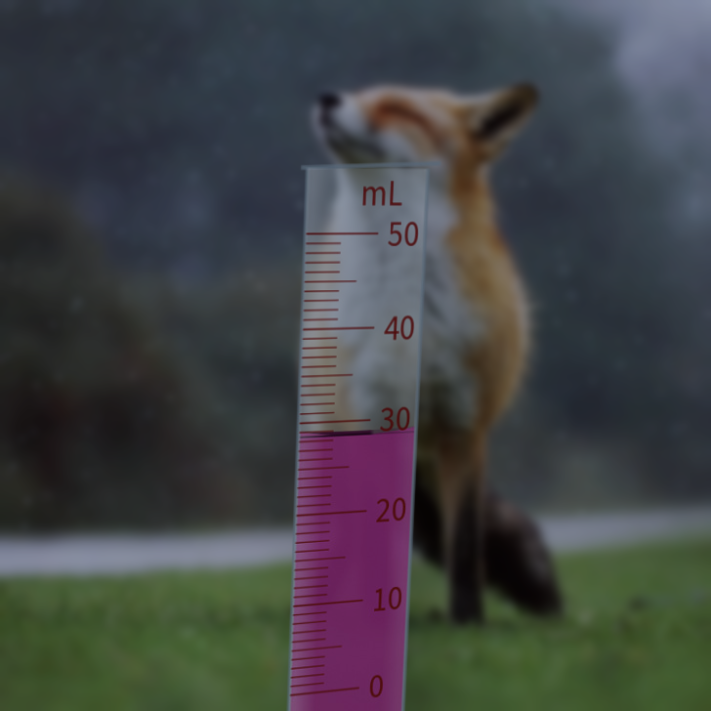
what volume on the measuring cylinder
28.5 mL
